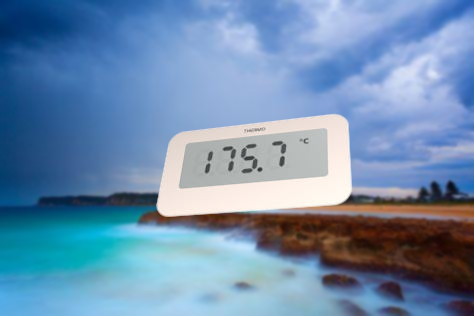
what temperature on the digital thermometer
175.7 °C
